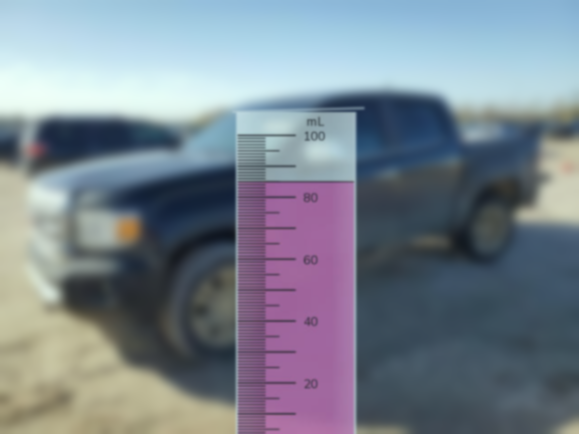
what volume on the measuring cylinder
85 mL
